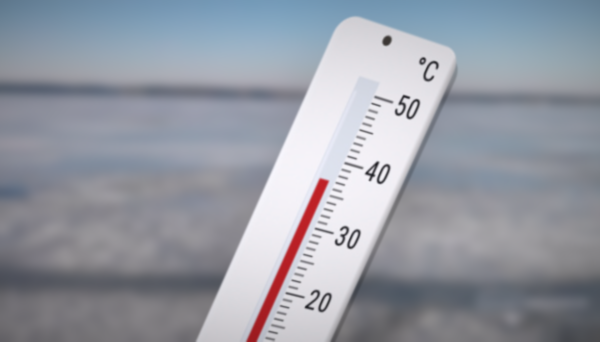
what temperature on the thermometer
37 °C
